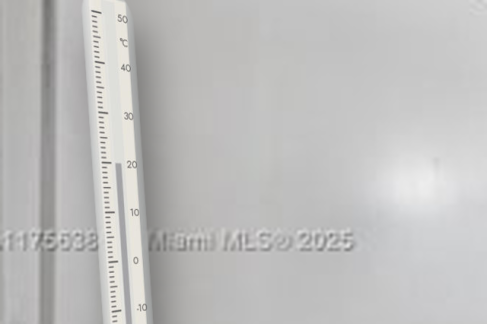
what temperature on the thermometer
20 °C
